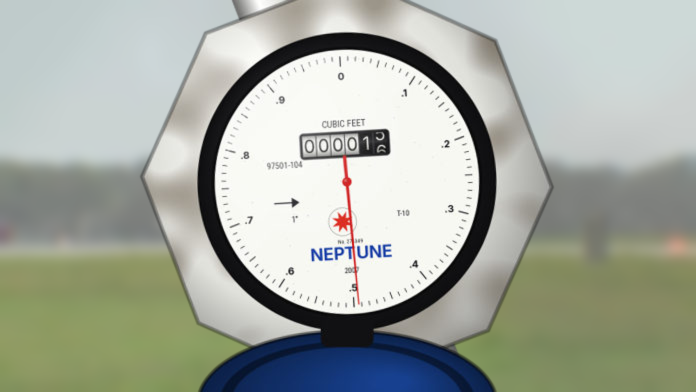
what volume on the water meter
15.49 ft³
